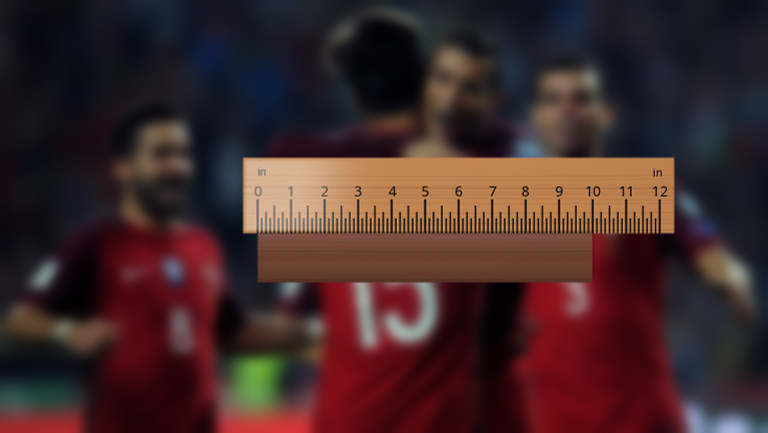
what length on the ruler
10 in
